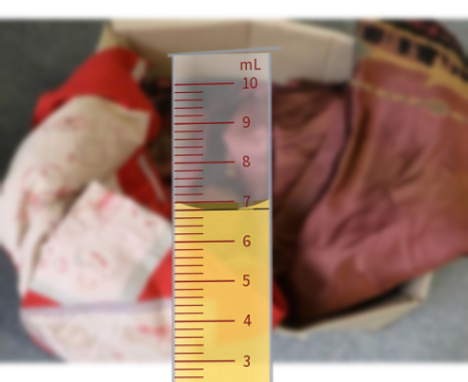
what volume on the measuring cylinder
6.8 mL
